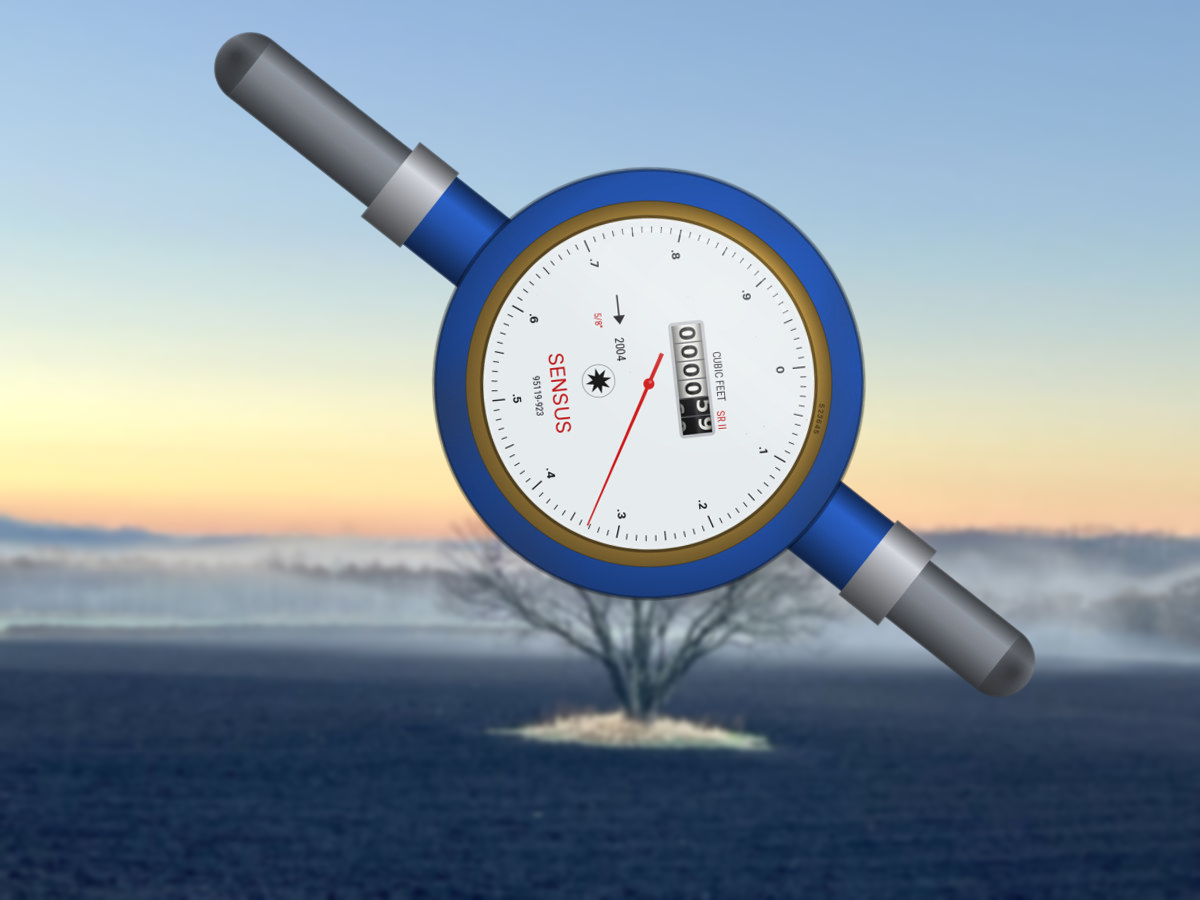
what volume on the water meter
59.33 ft³
